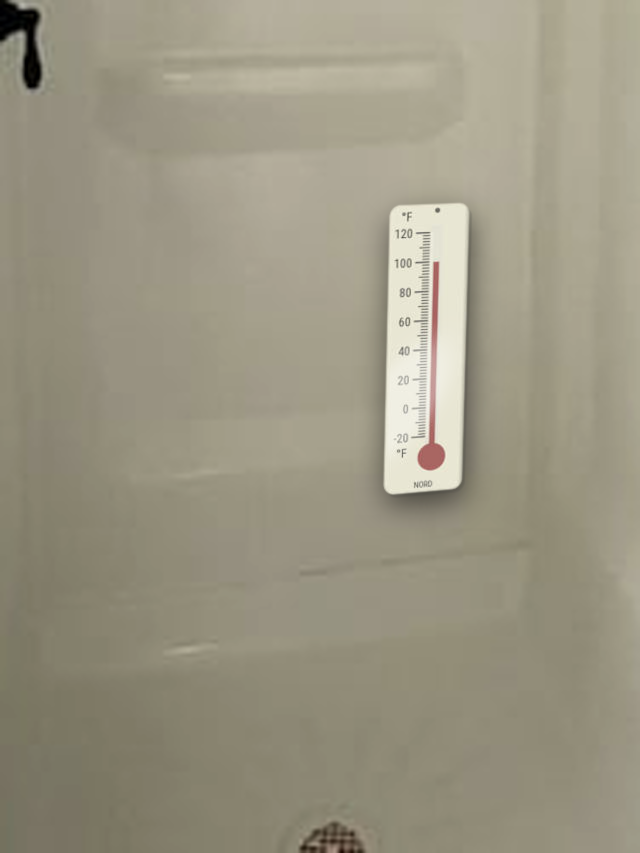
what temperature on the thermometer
100 °F
